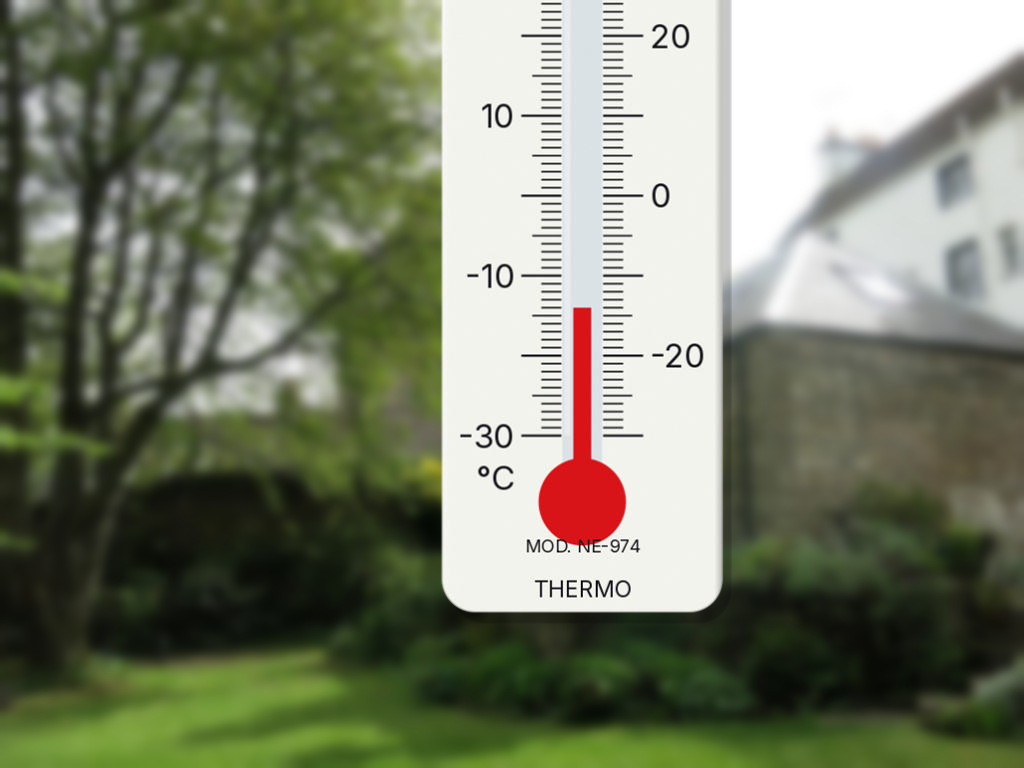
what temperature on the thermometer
-14 °C
